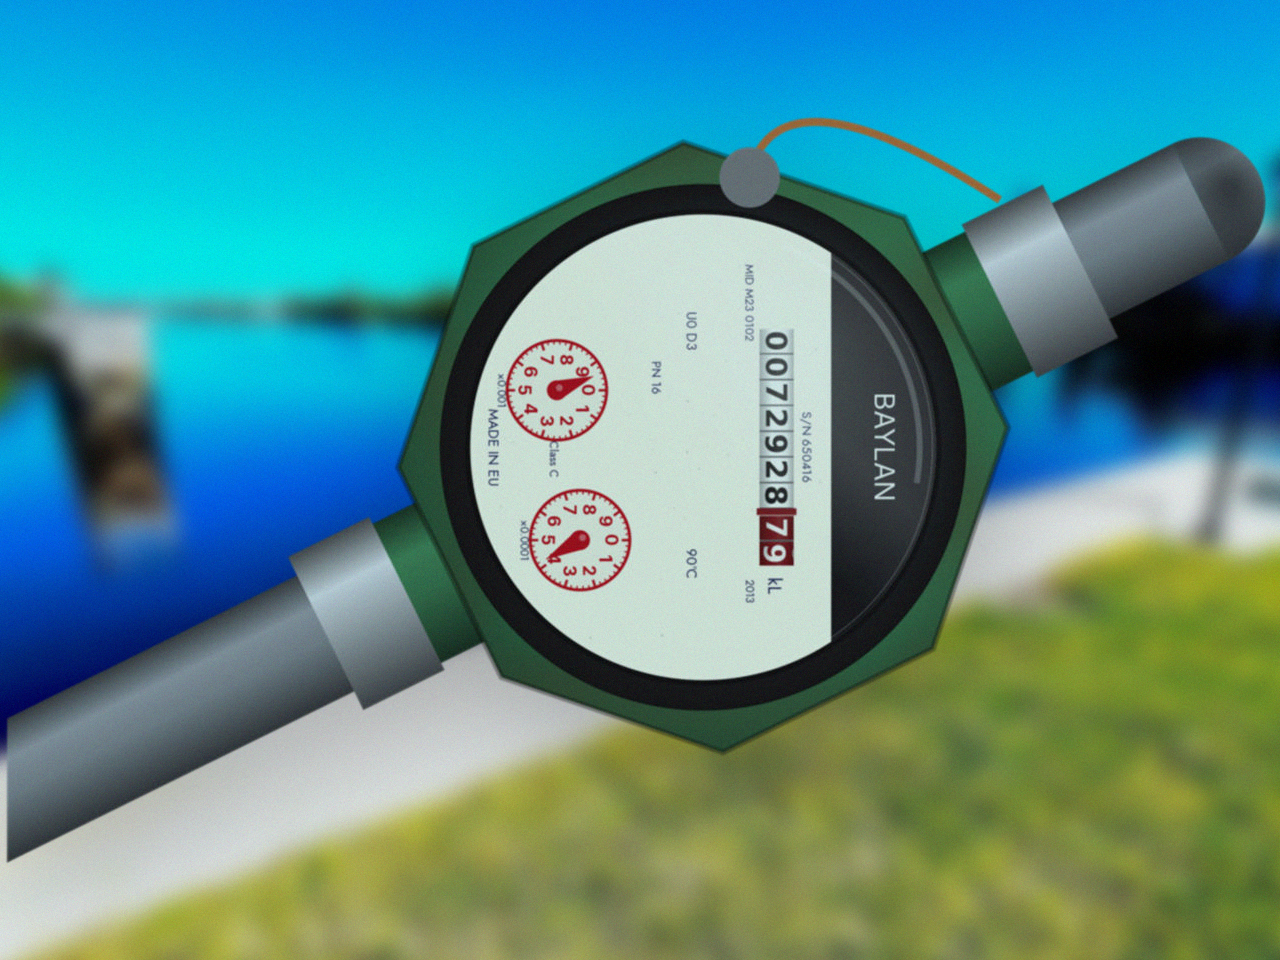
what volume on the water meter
72928.7894 kL
